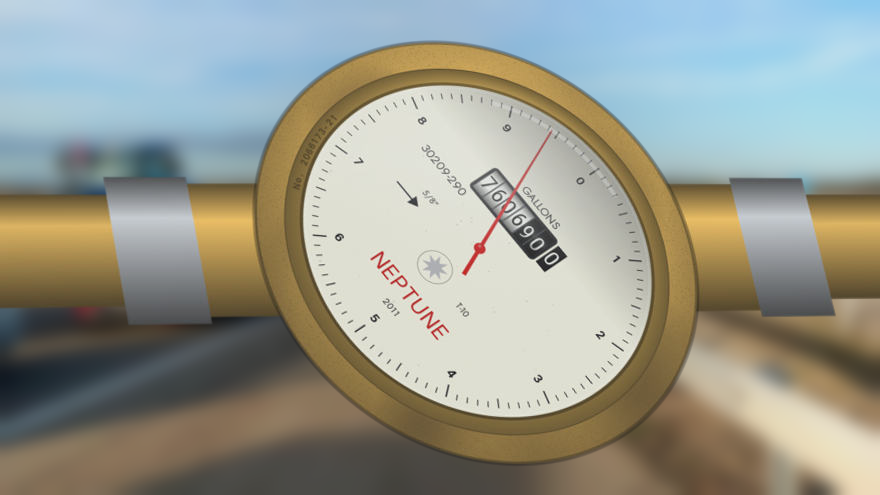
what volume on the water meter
7606899.4 gal
